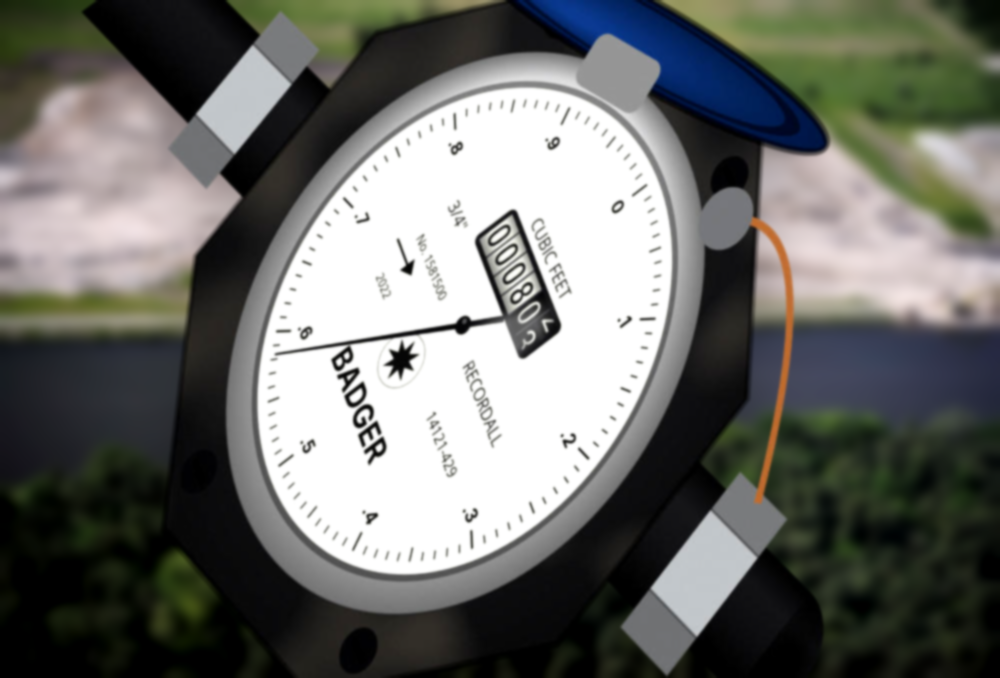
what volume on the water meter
802.58 ft³
